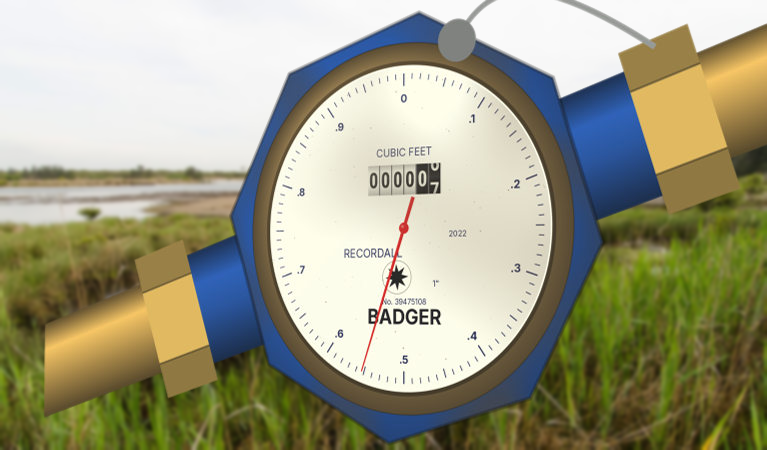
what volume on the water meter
6.55 ft³
